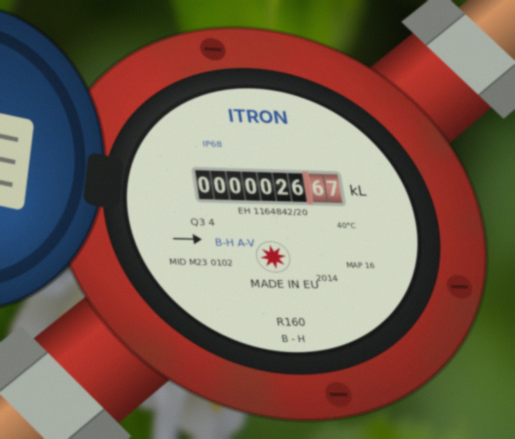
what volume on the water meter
26.67 kL
